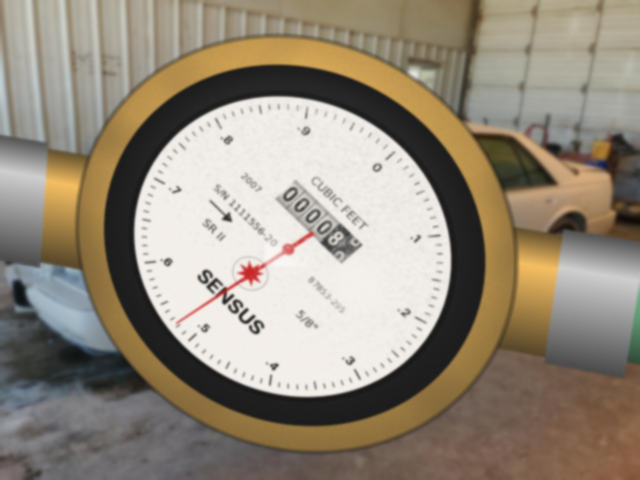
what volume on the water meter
88.52 ft³
